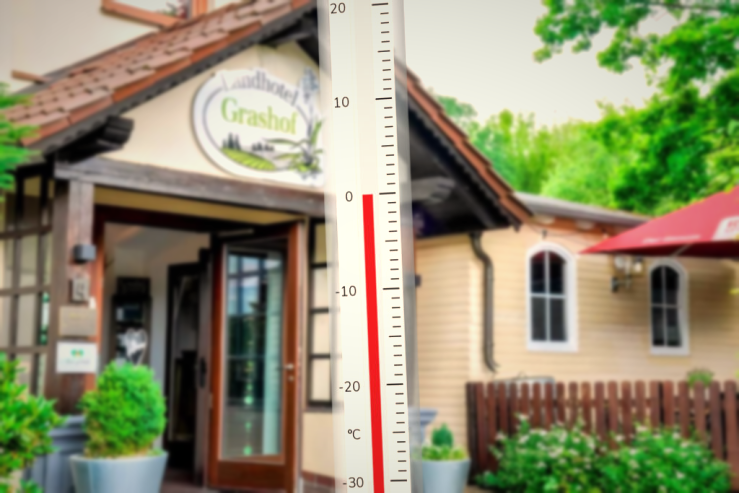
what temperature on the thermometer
0 °C
